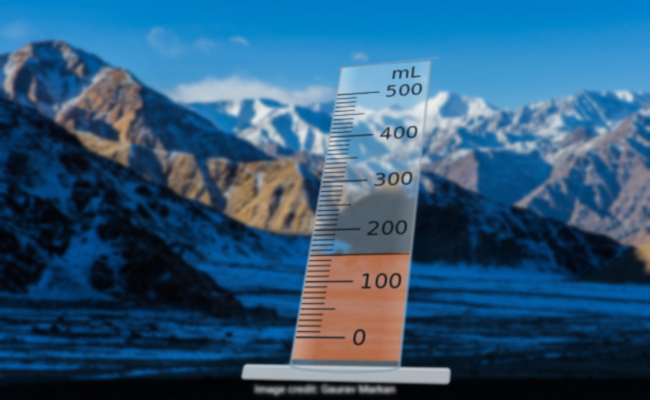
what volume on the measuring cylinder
150 mL
